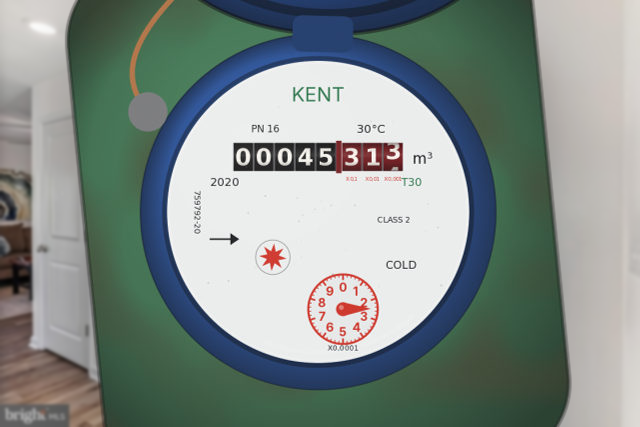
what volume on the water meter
45.3132 m³
